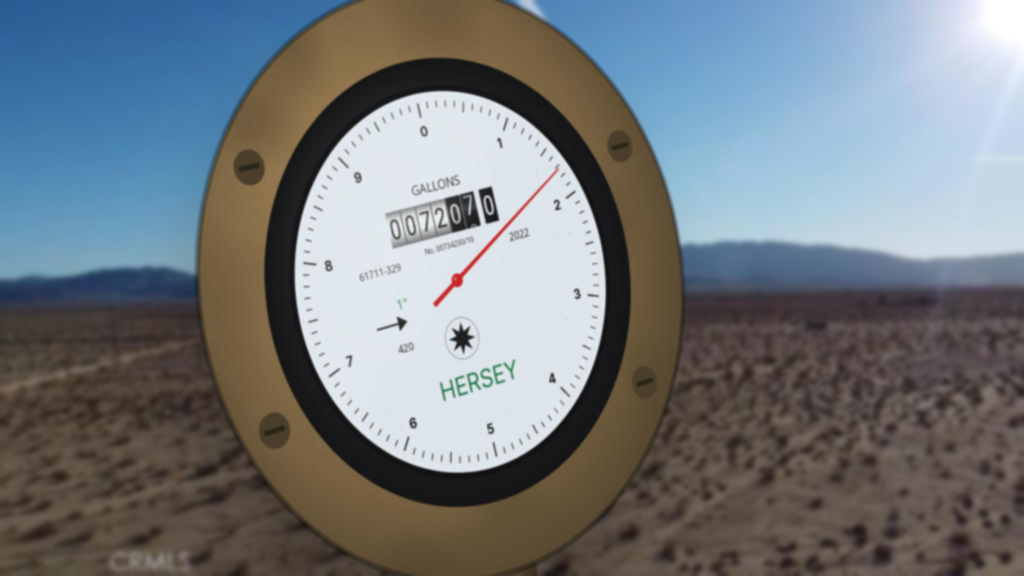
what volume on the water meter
72071.7 gal
